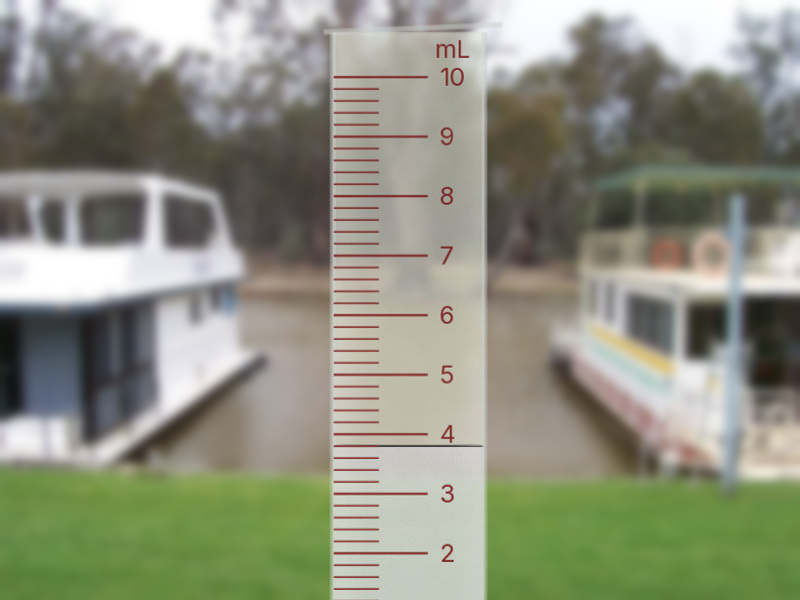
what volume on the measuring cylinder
3.8 mL
